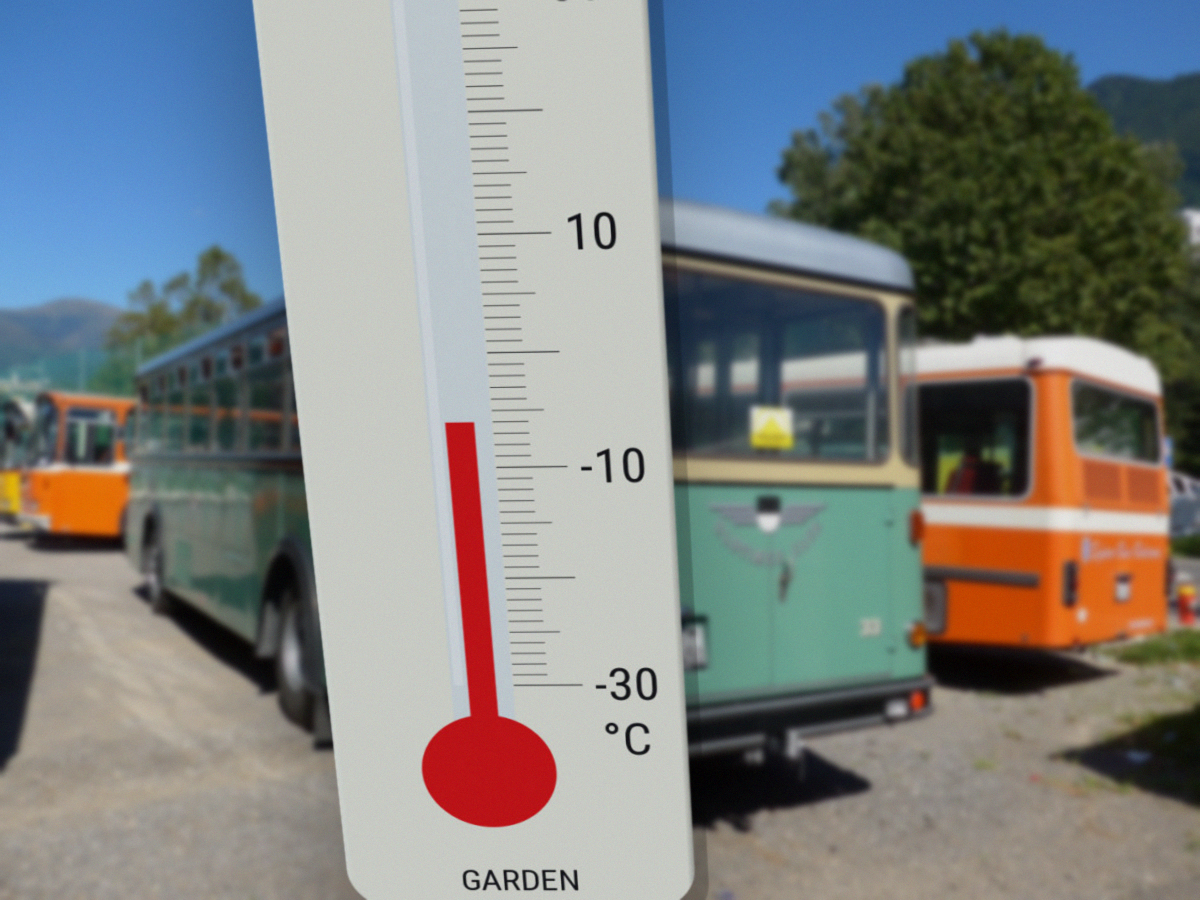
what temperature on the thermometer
-6 °C
